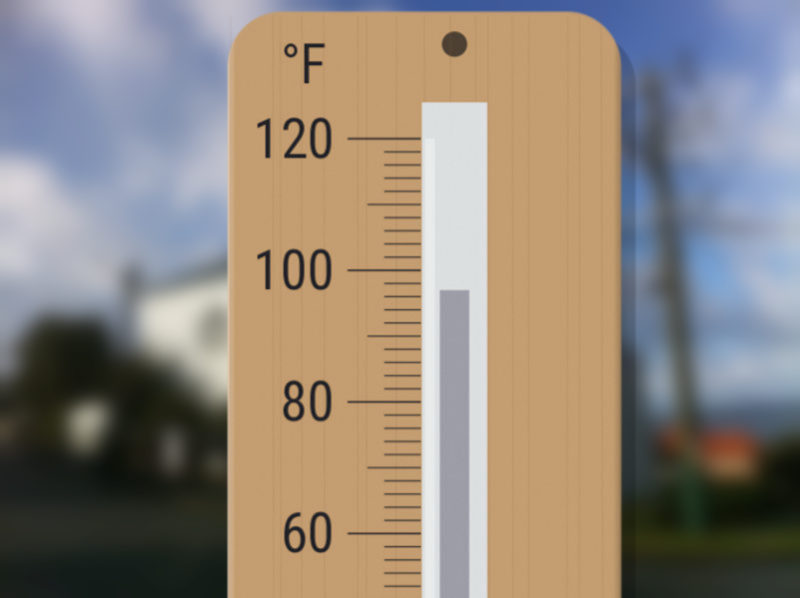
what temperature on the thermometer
97 °F
